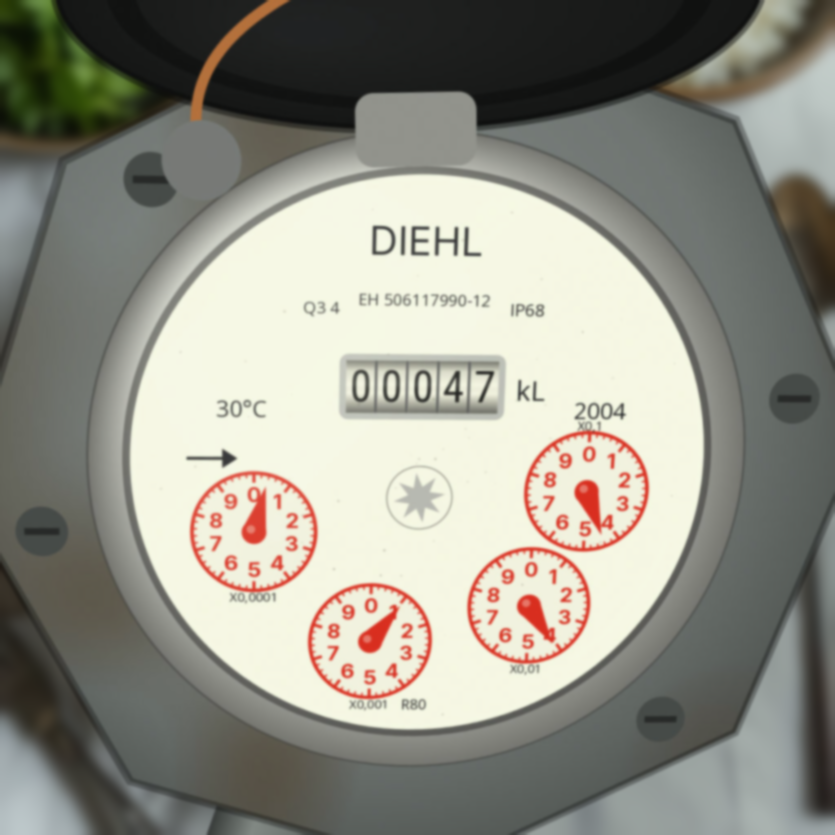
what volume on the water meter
47.4410 kL
